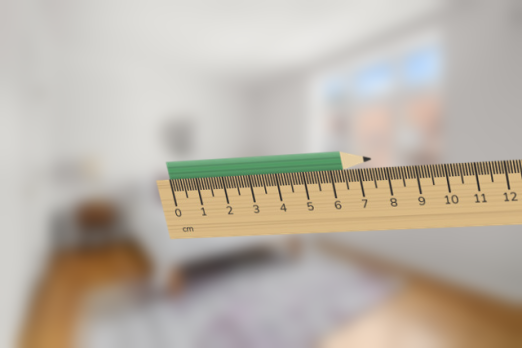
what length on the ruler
7.5 cm
